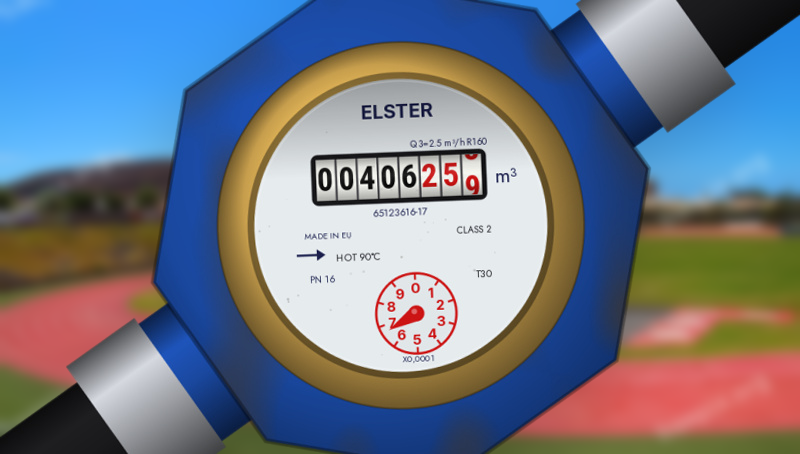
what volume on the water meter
406.2586 m³
